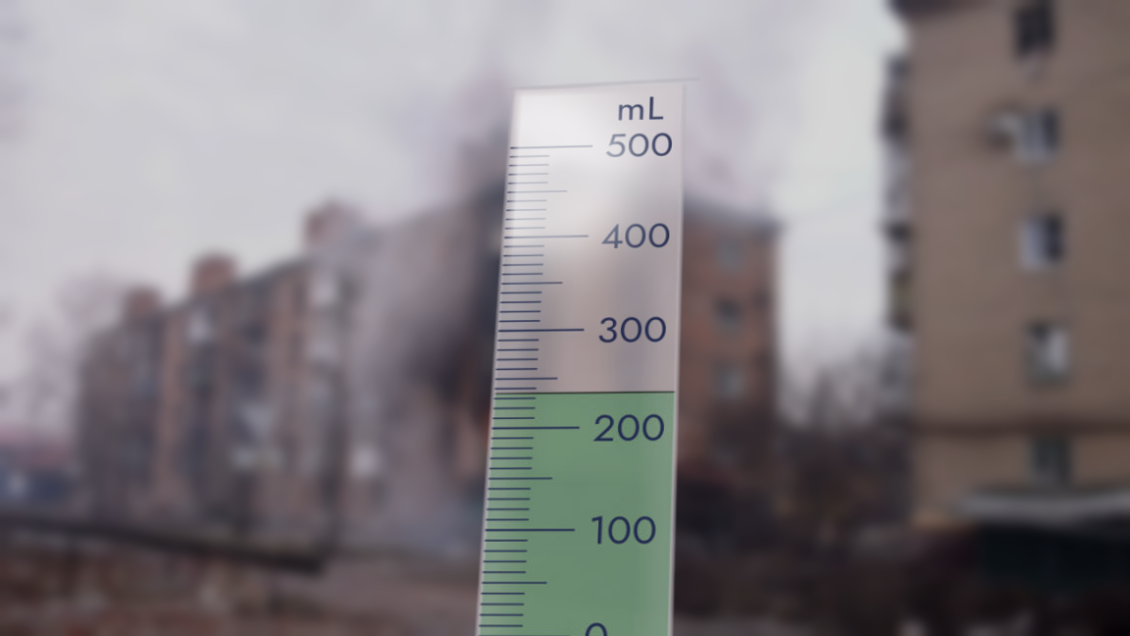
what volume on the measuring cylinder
235 mL
